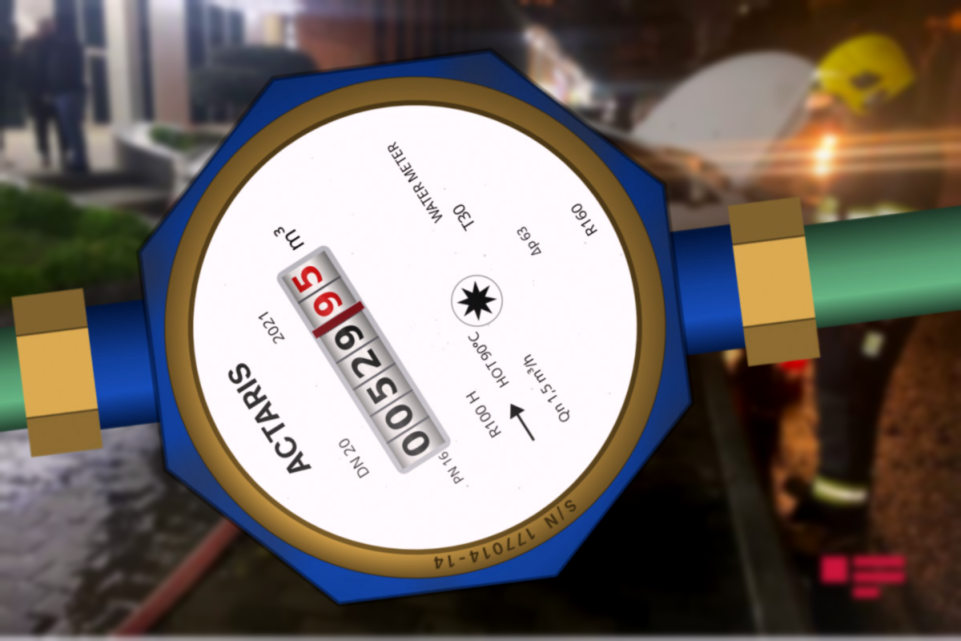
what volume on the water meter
529.95 m³
